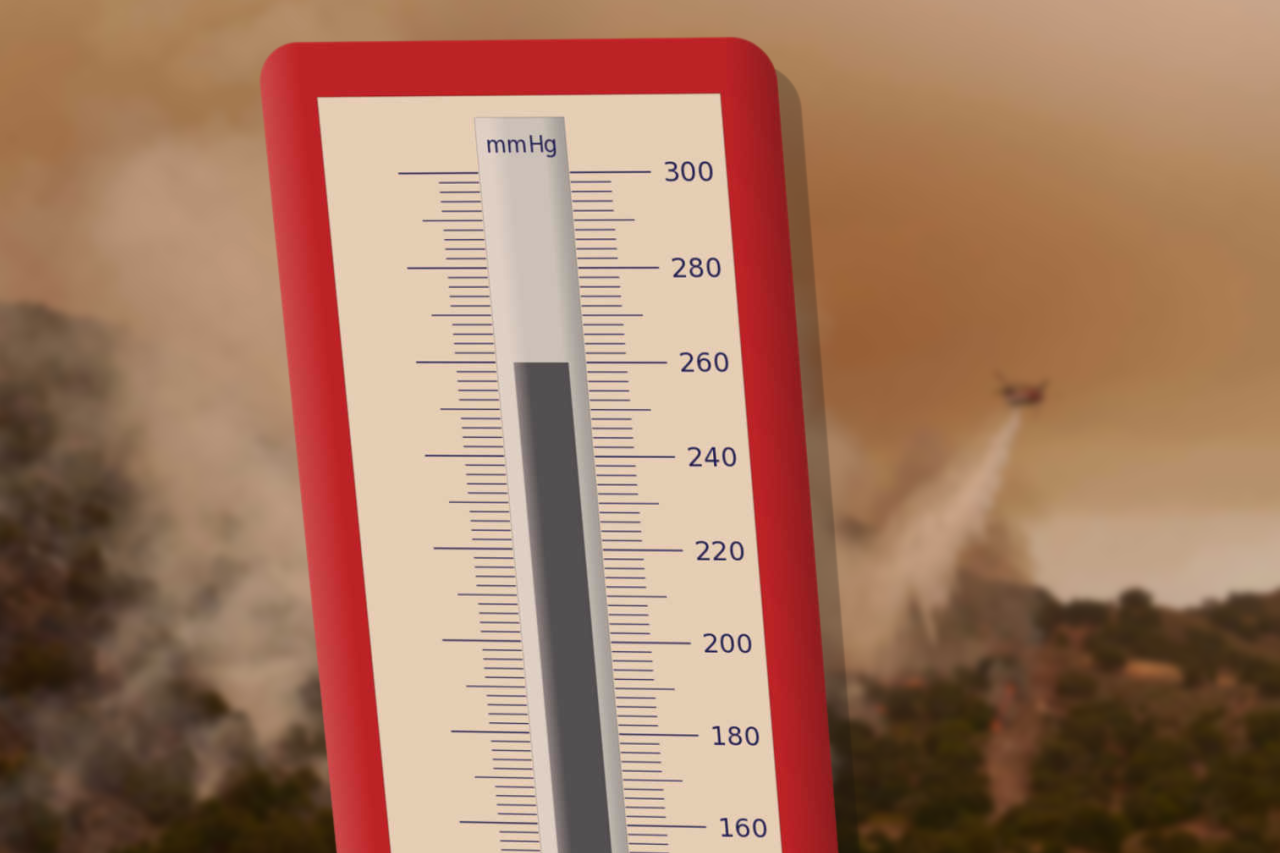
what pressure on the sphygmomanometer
260 mmHg
